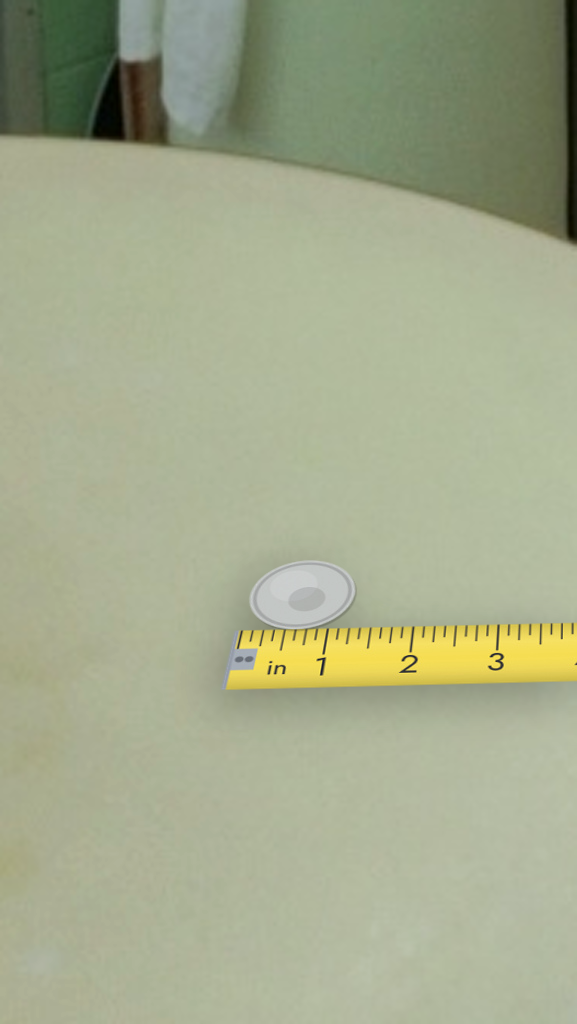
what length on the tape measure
1.25 in
